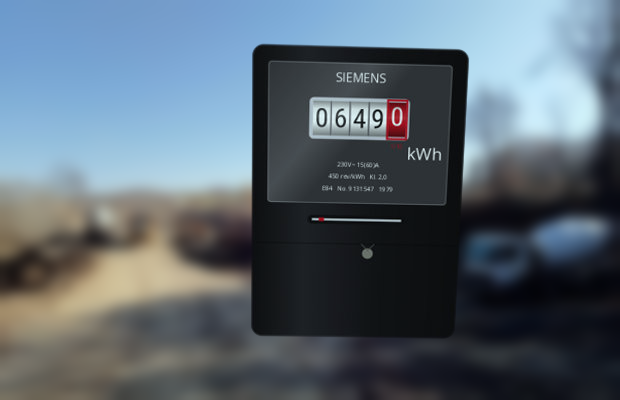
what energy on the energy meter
649.0 kWh
